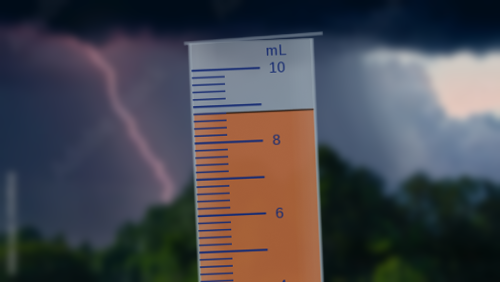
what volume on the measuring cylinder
8.8 mL
